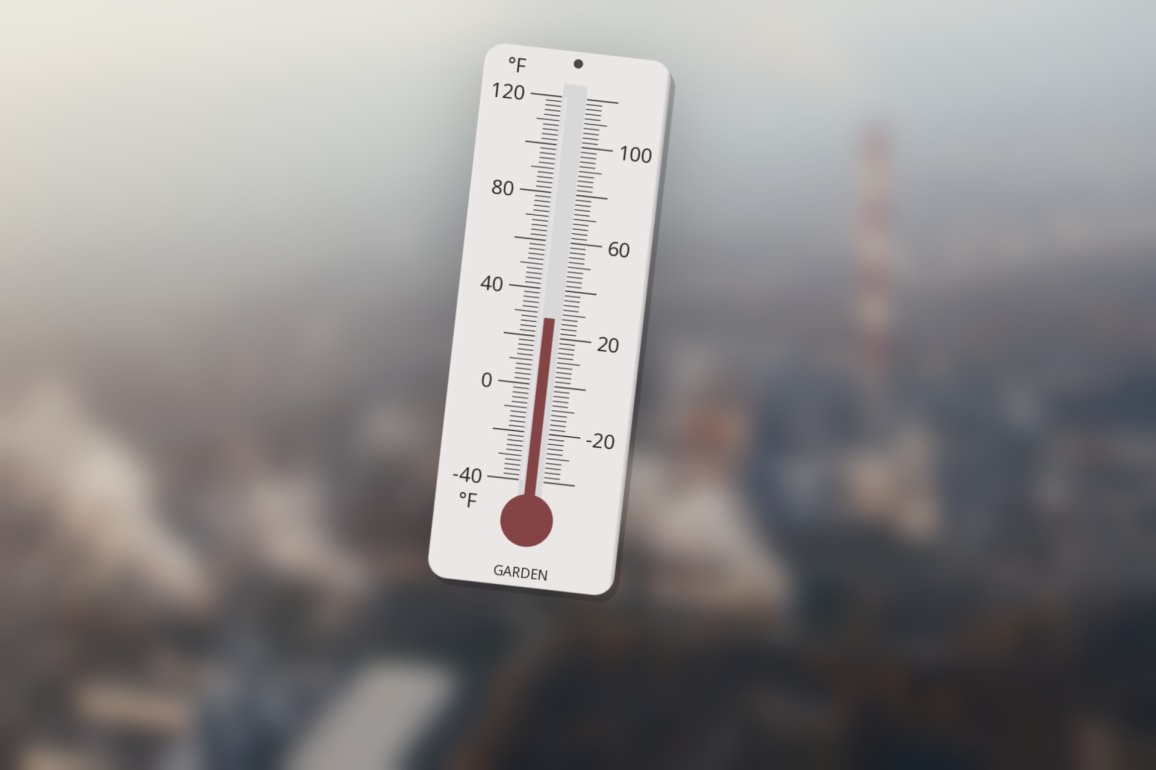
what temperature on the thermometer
28 °F
